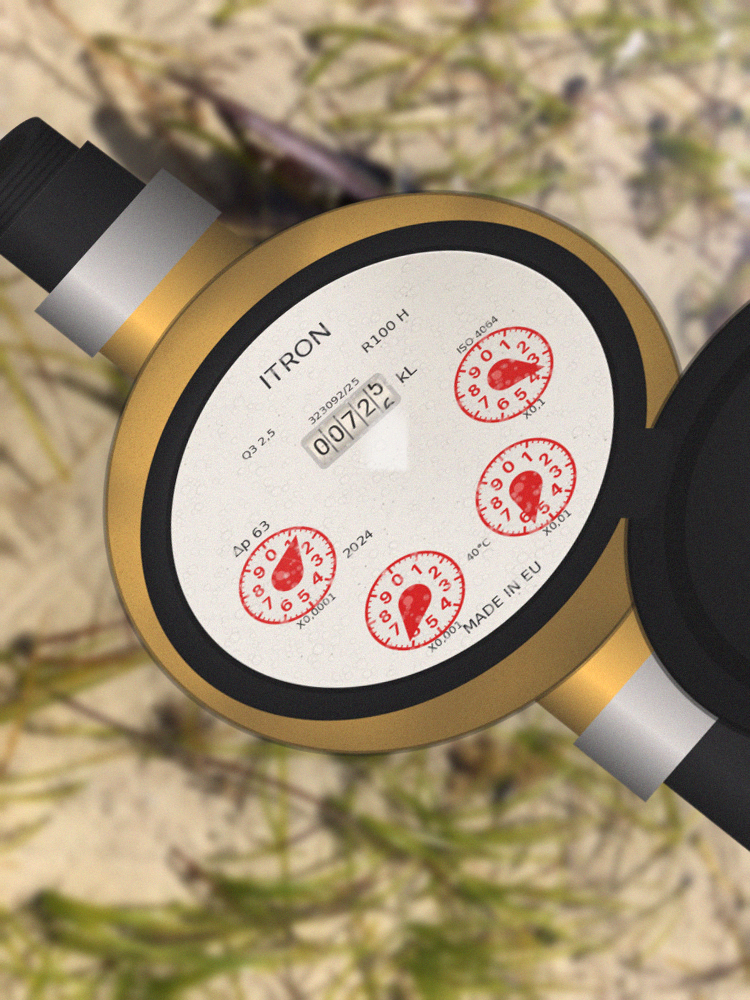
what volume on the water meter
725.3561 kL
